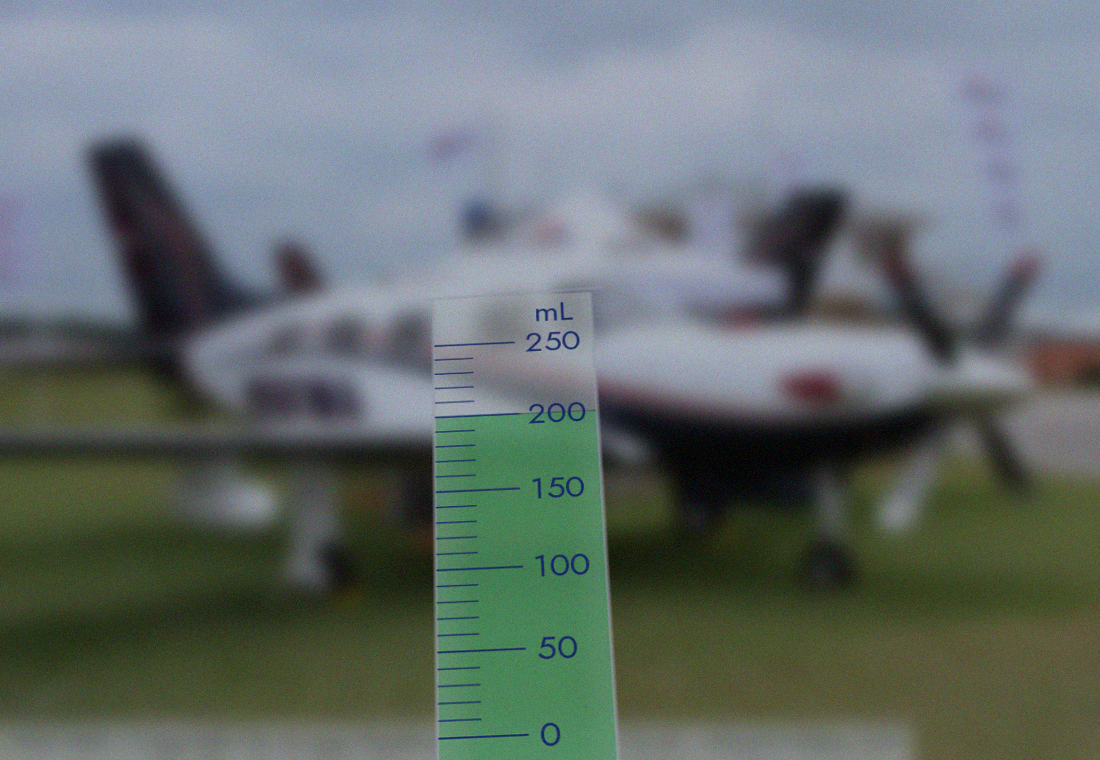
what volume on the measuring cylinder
200 mL
